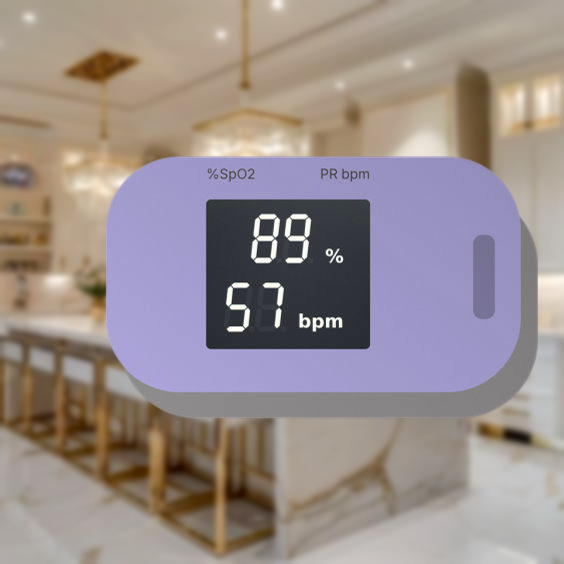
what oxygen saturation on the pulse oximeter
89 %
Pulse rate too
57 bpm
